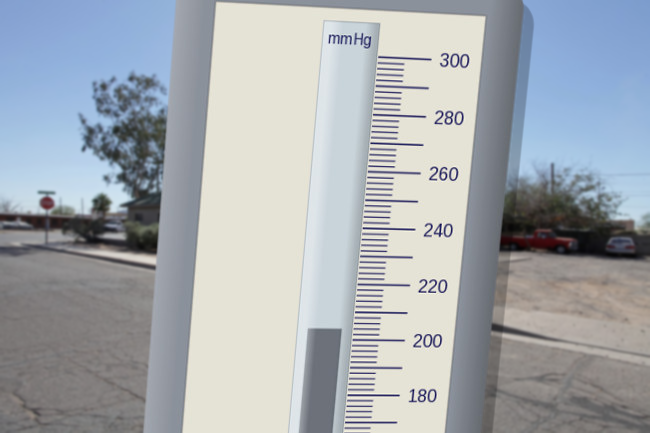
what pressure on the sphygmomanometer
204 mmHg
